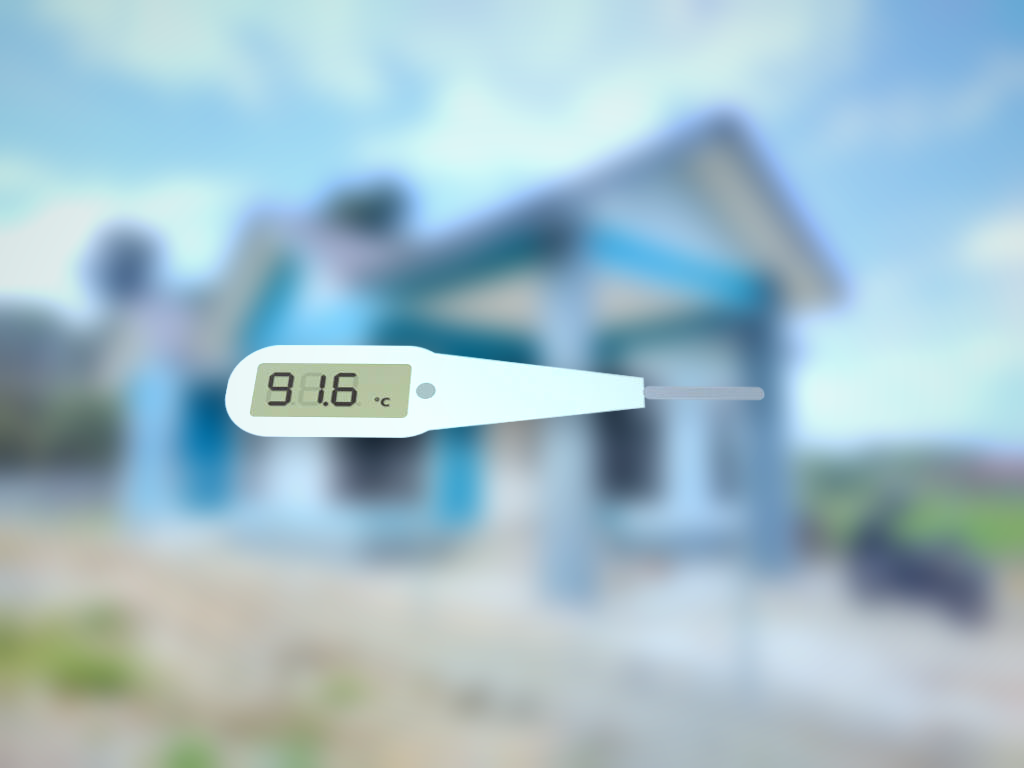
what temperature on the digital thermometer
91.6 °C
